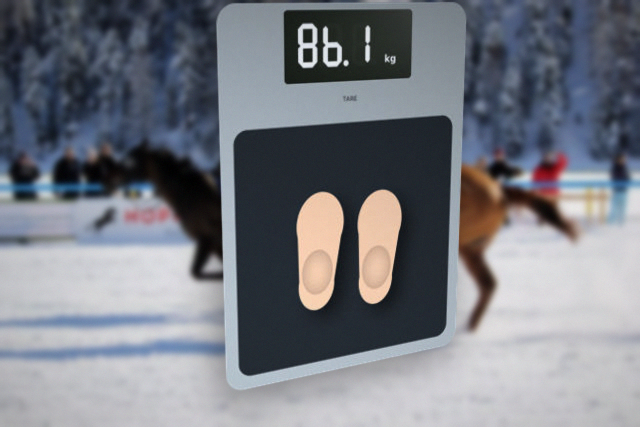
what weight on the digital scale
86.1 kg
